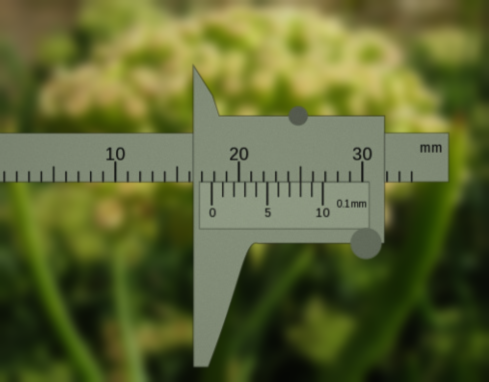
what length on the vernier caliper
17.8 mm
